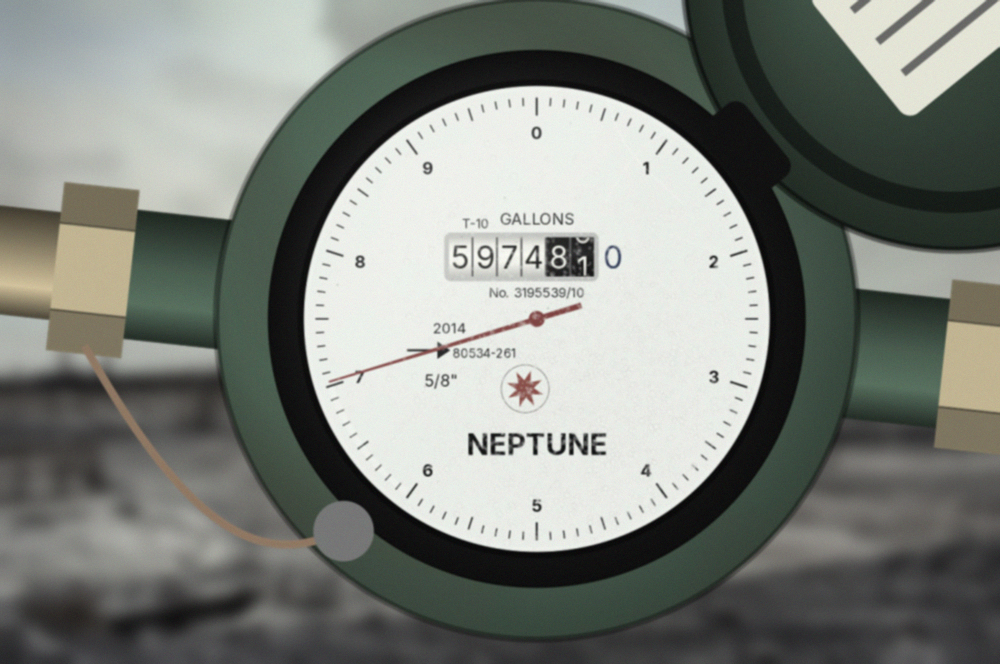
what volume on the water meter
5974807.0 gal
